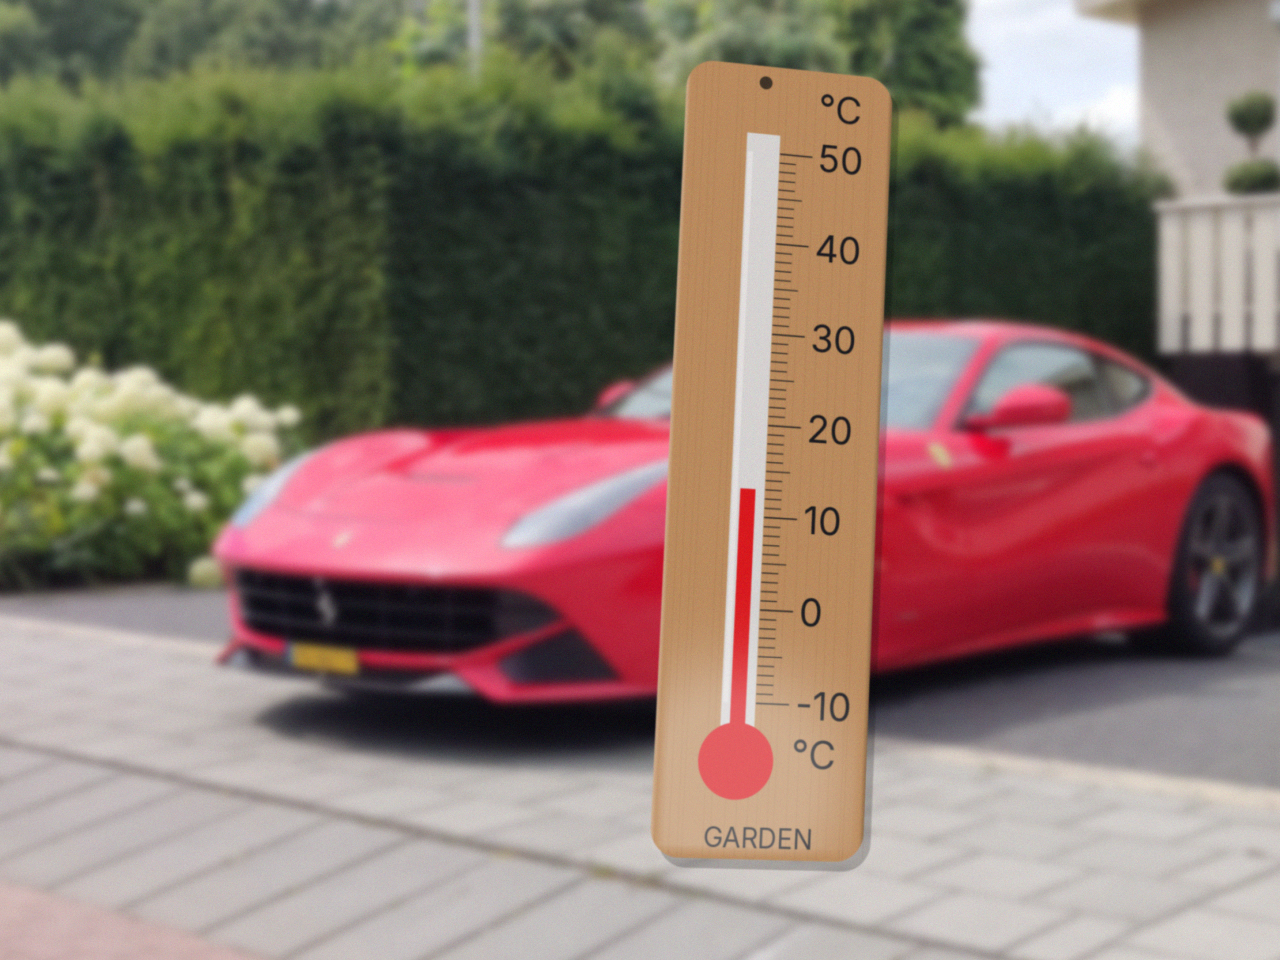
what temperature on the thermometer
13 °C
